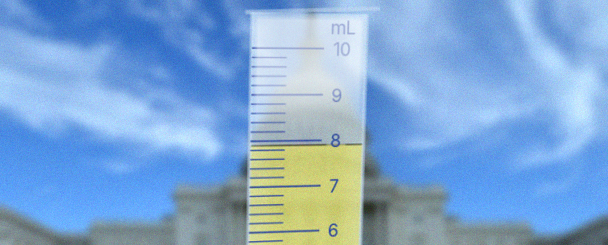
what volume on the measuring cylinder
7.9 mL
